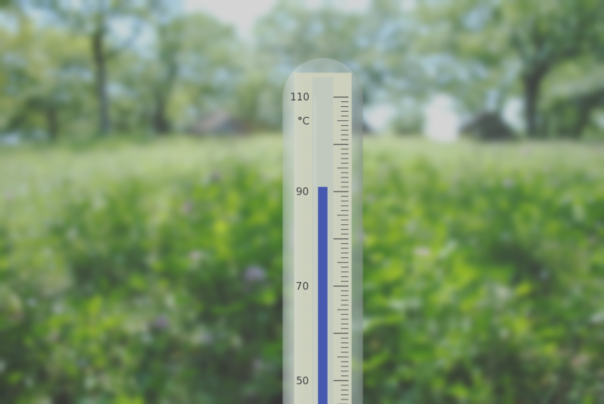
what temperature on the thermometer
91 °C
